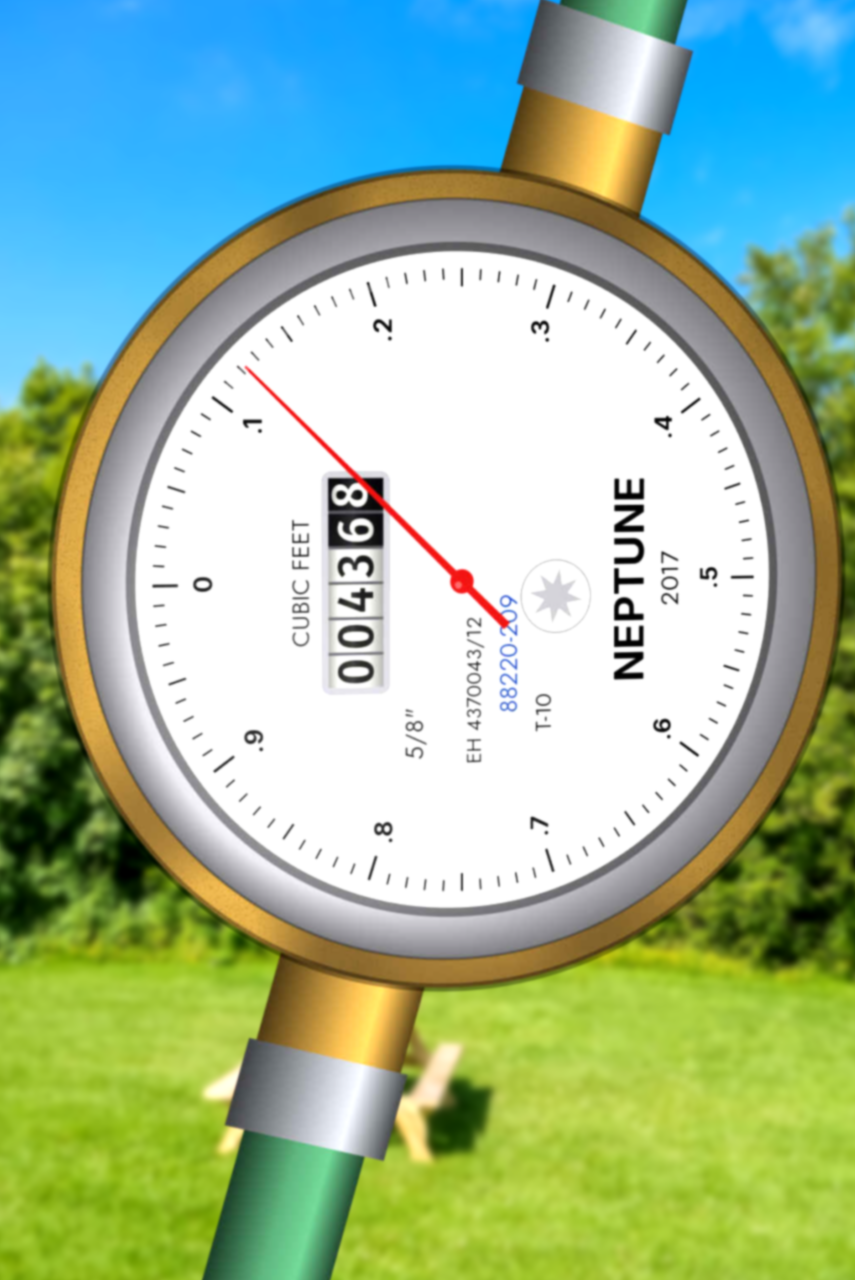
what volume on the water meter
4368.12 ft³
